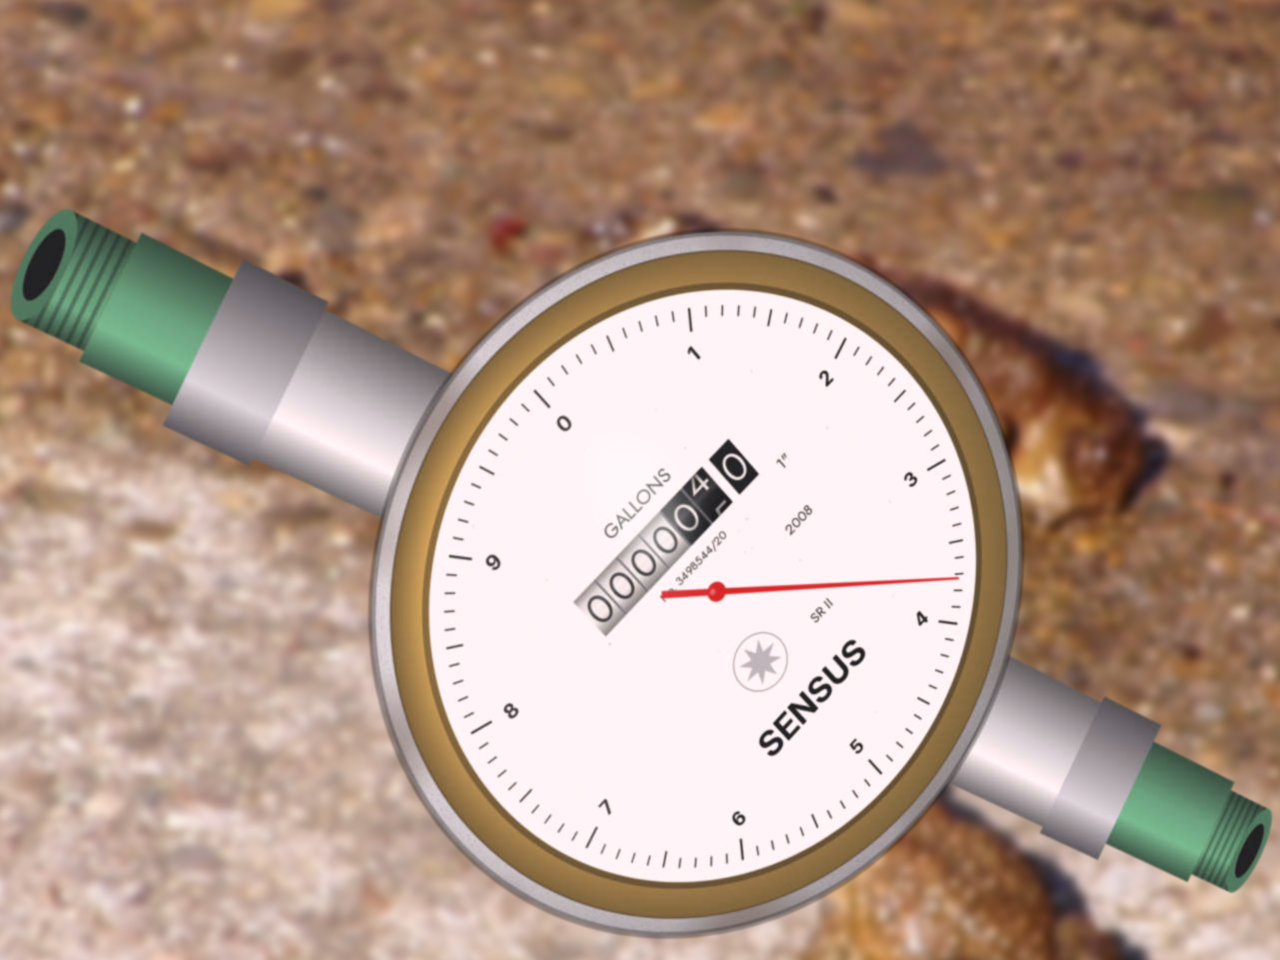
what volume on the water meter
43.7 gal
